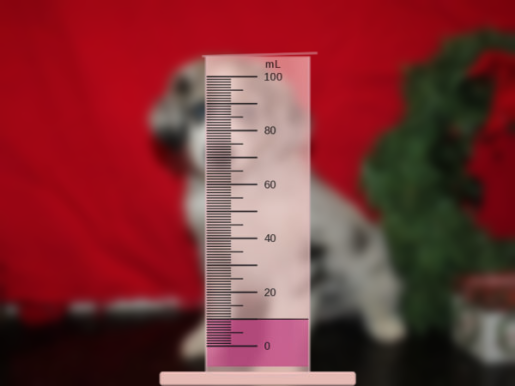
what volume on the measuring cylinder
10 mL
